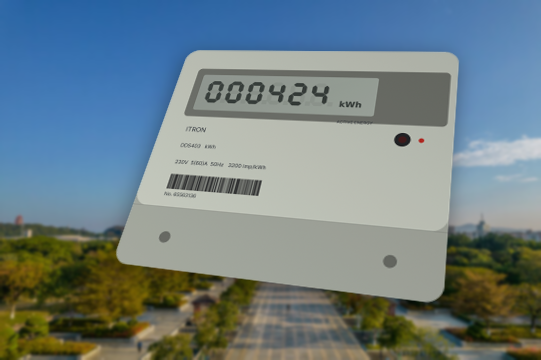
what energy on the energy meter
424 kWh
